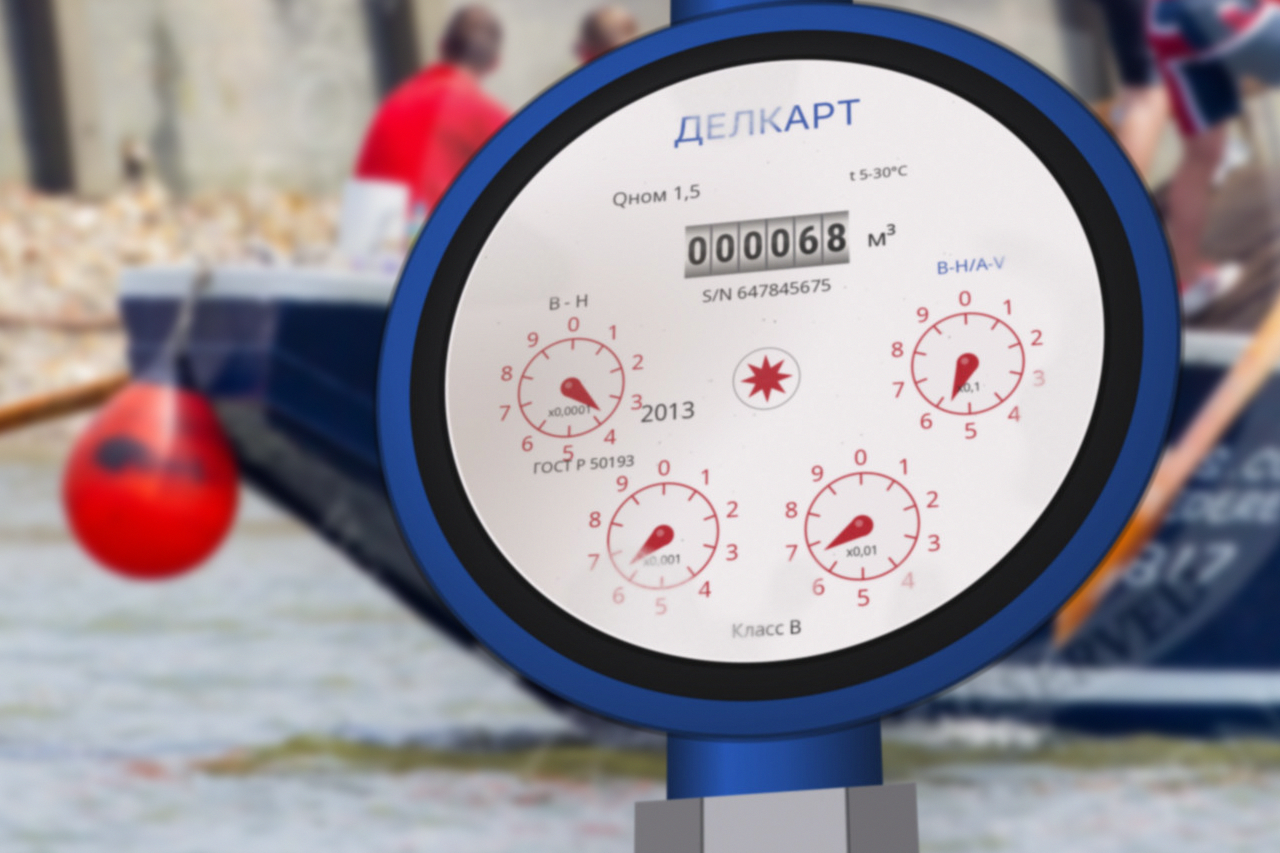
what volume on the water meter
68.5663 m³
